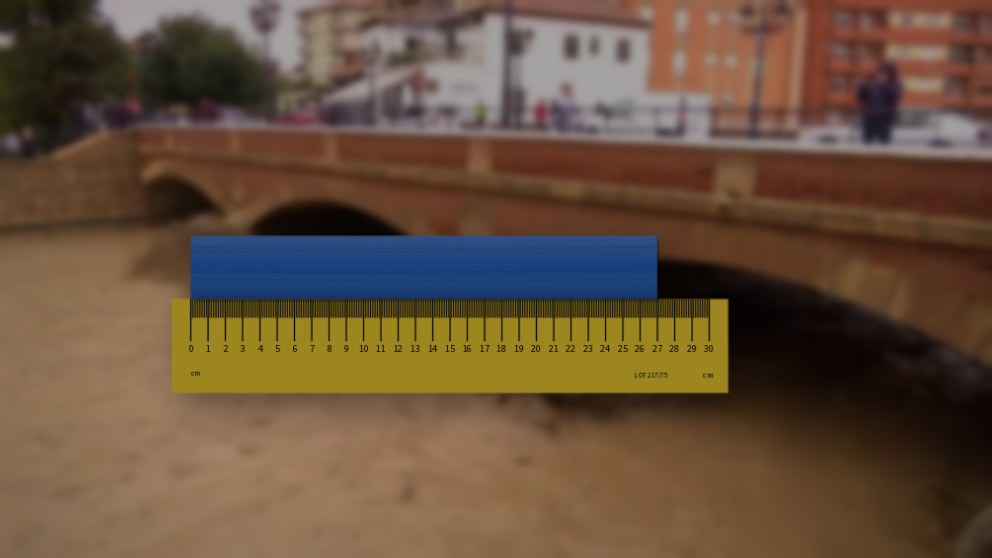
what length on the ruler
27 cm
